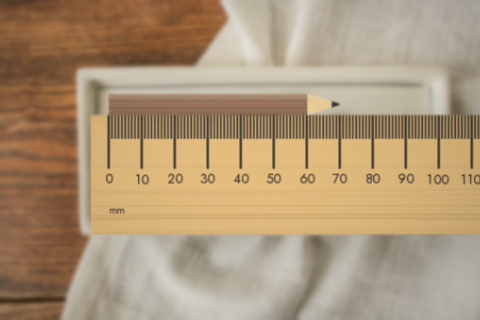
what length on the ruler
70 mm
